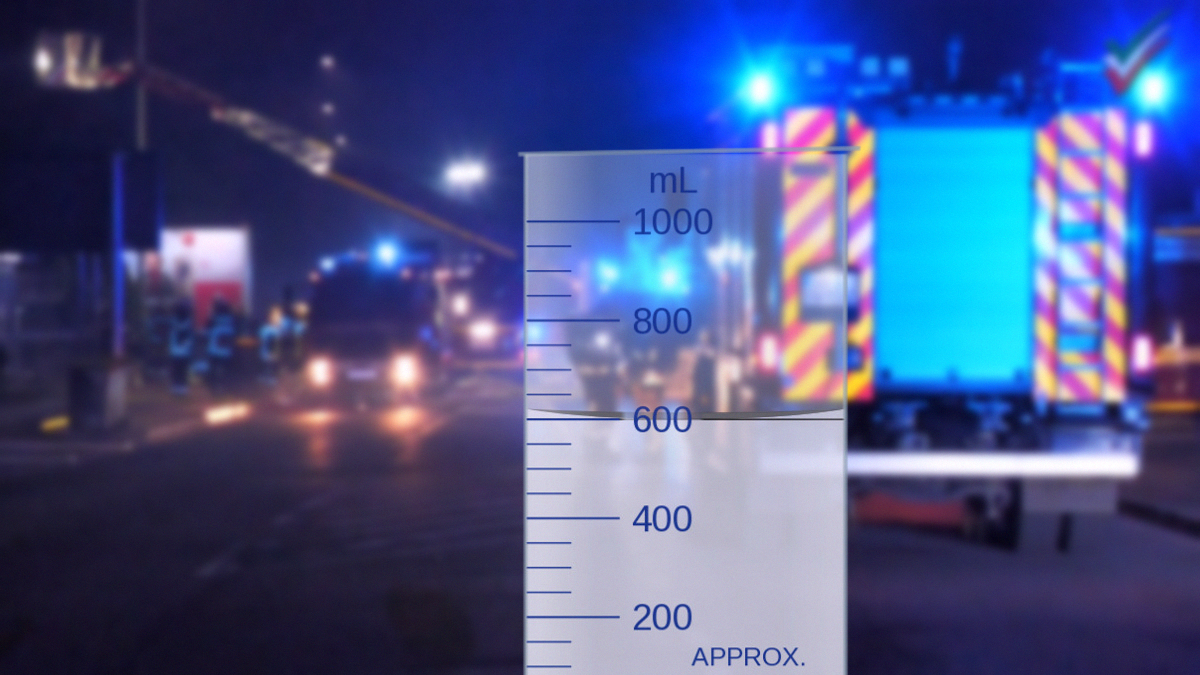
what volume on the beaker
600 mL
